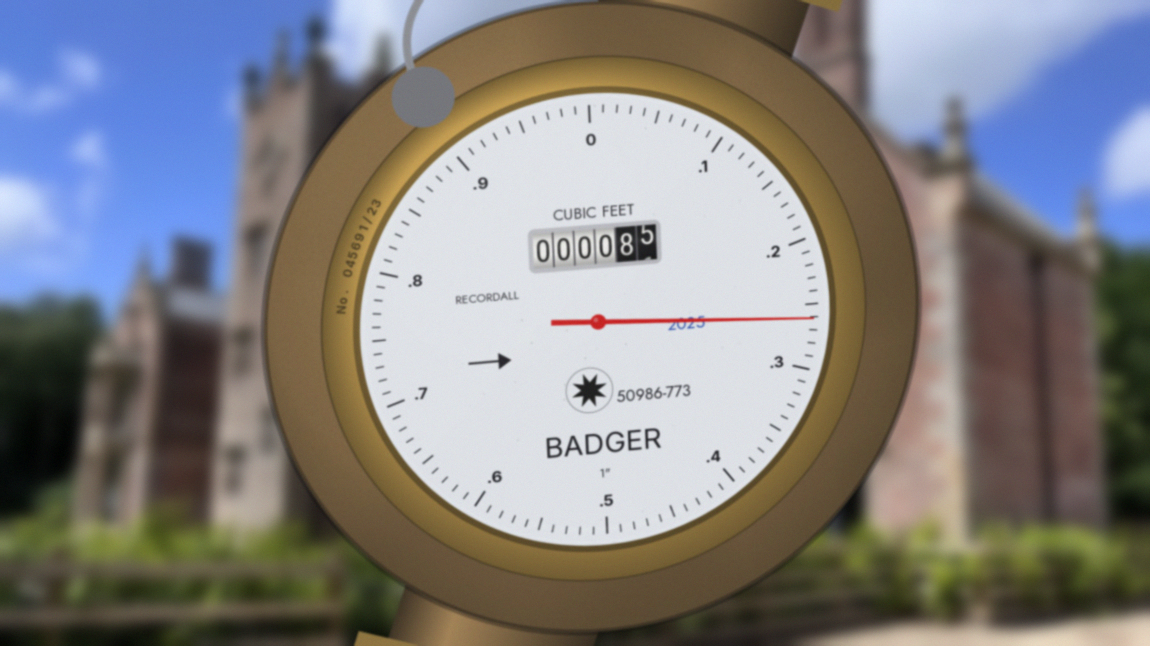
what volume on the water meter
85.26 ft³
